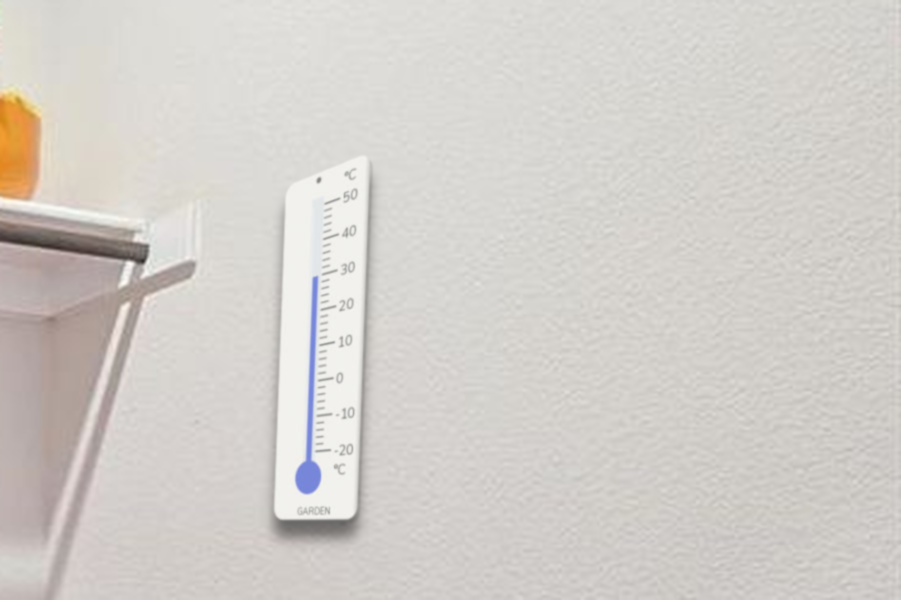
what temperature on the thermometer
30 °C
